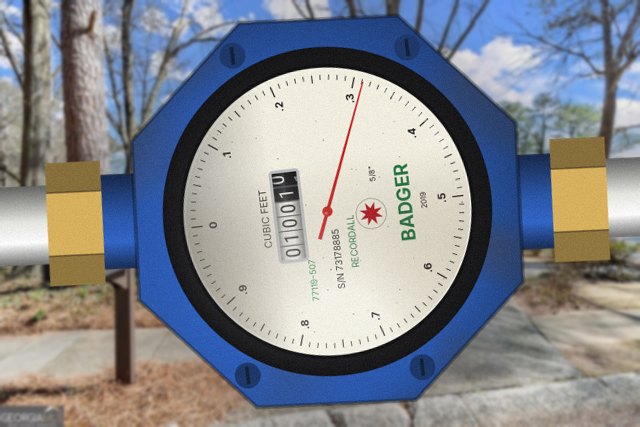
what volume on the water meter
10010.31 ft³
